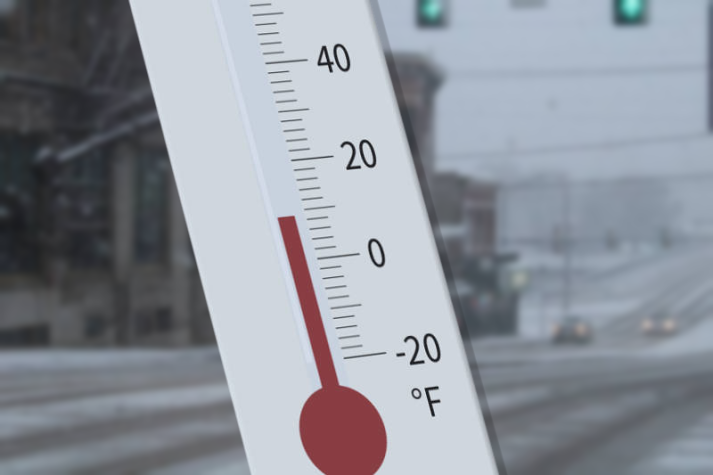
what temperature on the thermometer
9 °F
